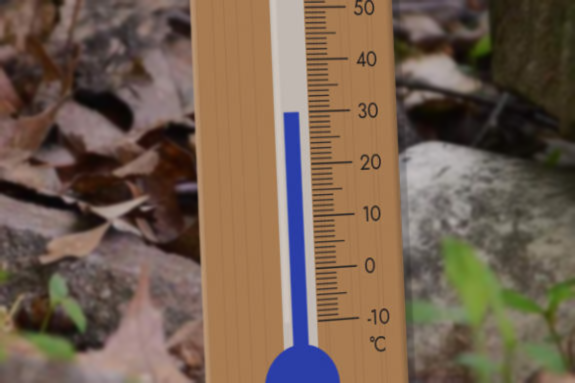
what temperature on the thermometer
30 °C
